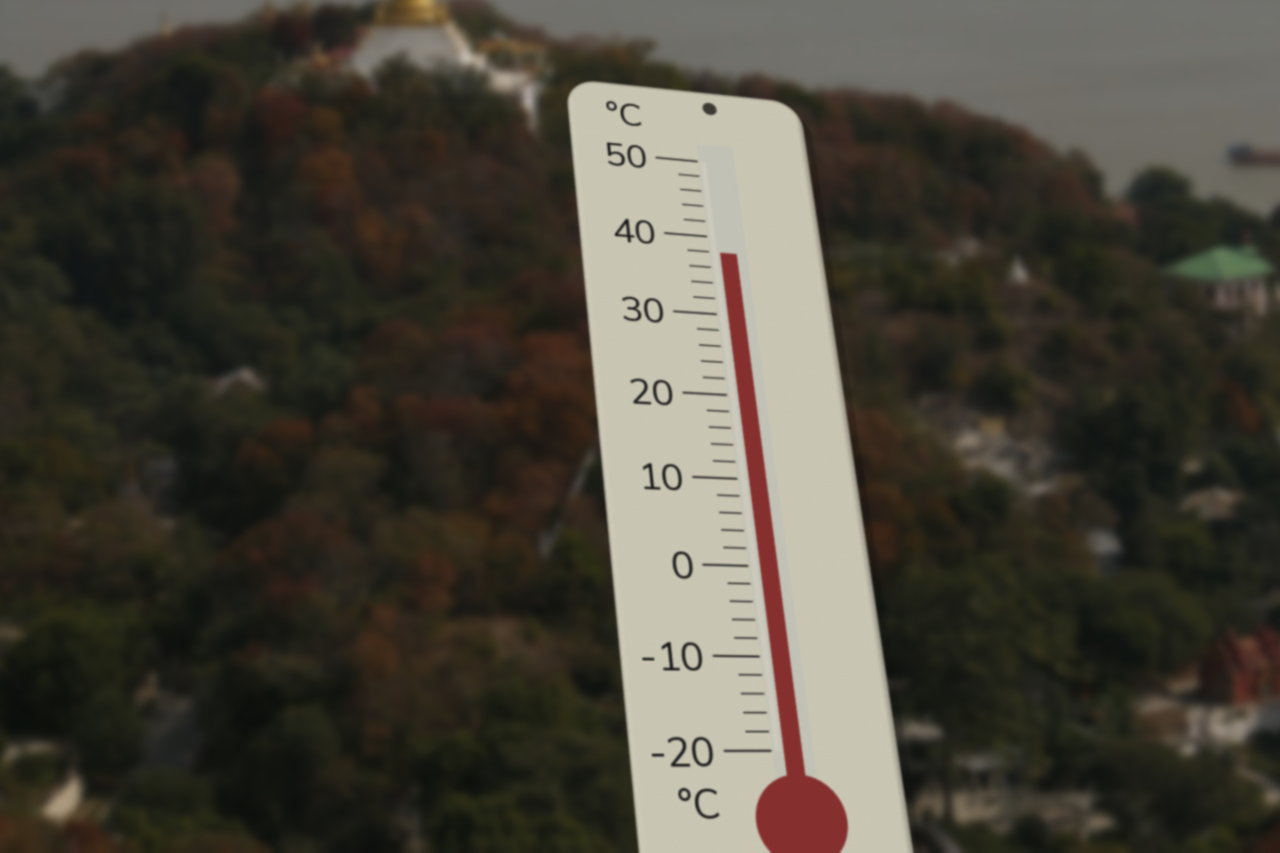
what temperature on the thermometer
38 °C
